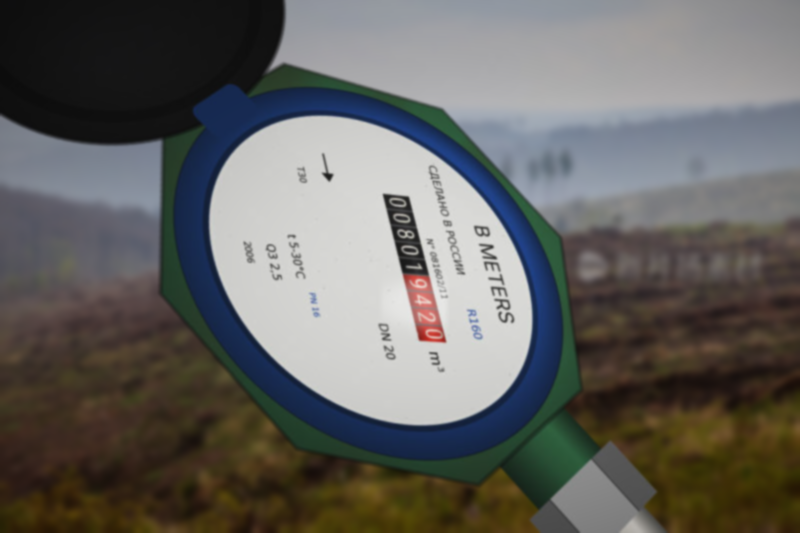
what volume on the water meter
801.9420 m³
